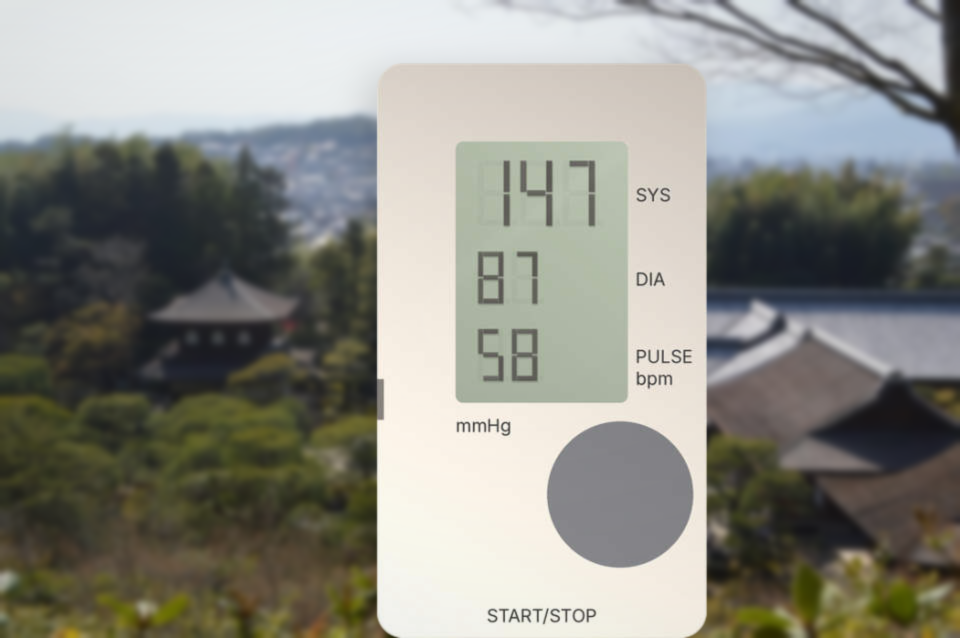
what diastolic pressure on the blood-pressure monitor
87 mmHg
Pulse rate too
58 bpm
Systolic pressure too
147 mmHg
